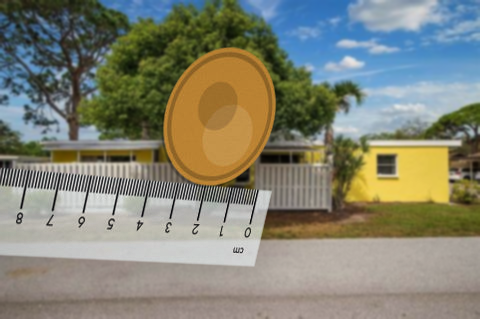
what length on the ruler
4 cm
